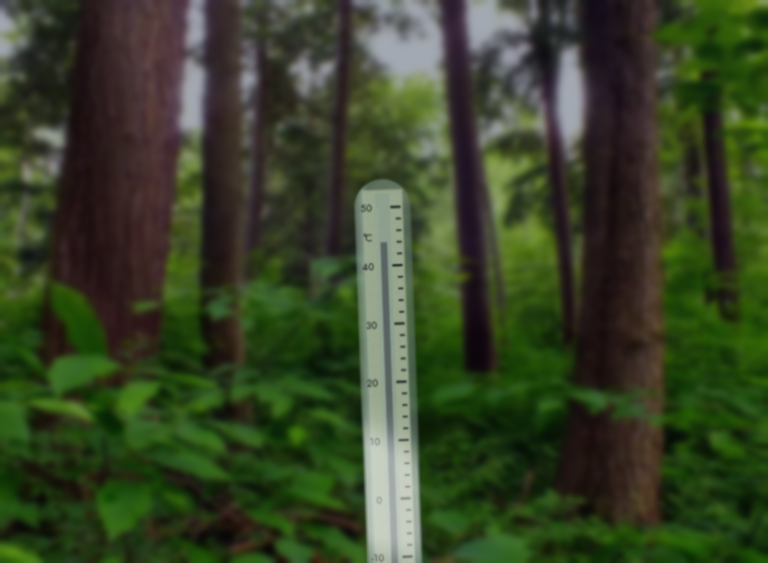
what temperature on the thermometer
44 °C
